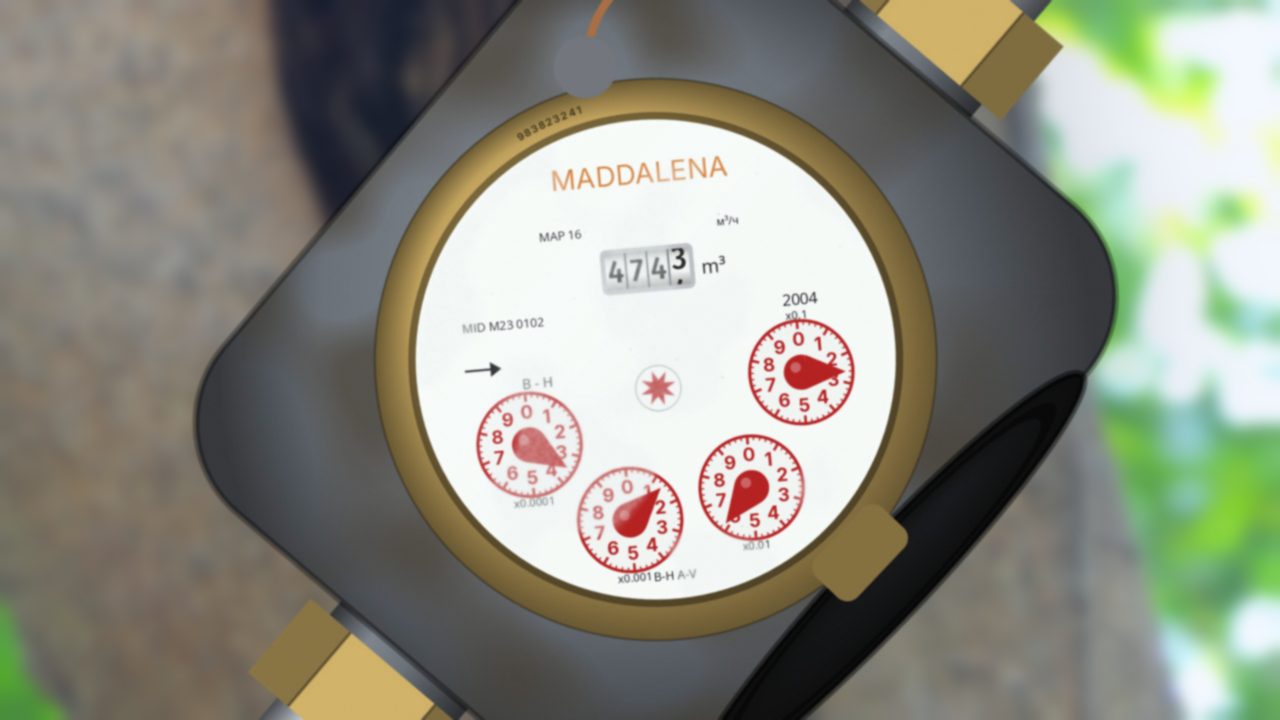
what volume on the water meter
4743.2613 m³
